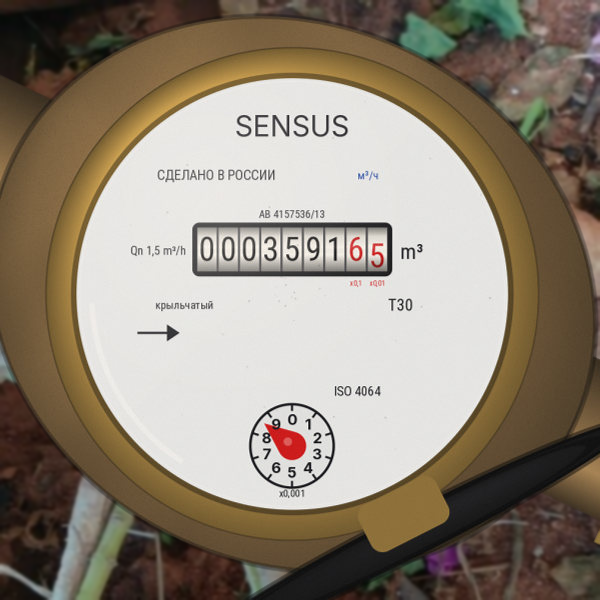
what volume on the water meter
3591.648 m³
